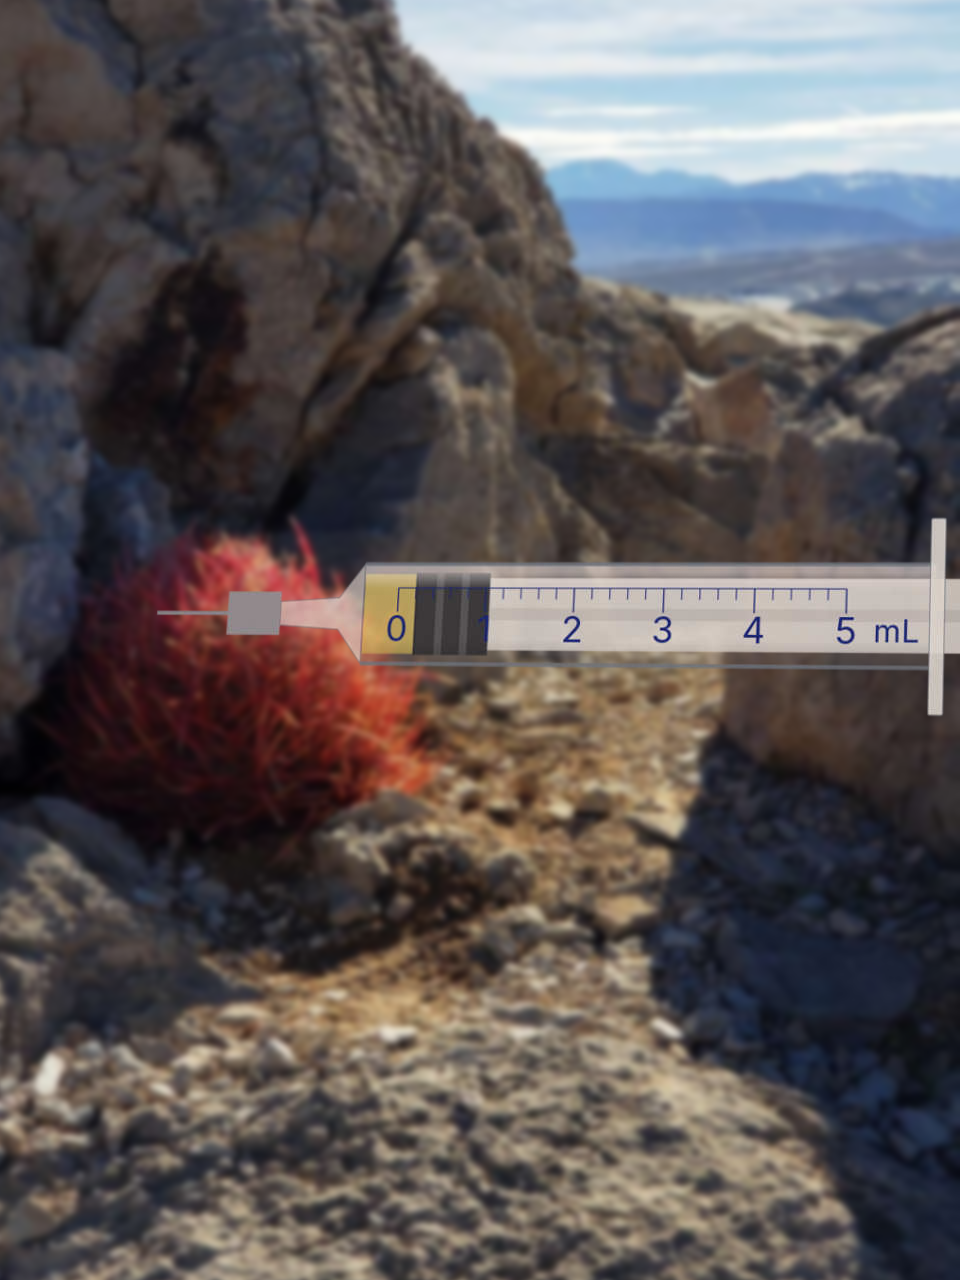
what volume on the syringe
0.2 mL
